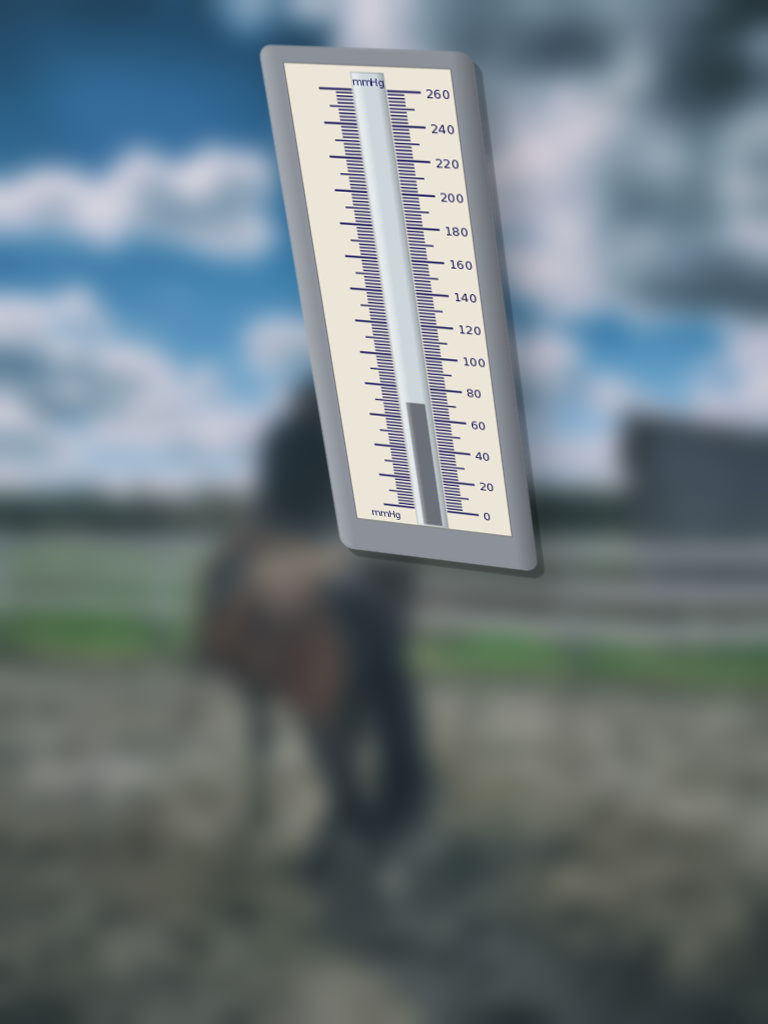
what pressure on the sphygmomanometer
70 mmHg
